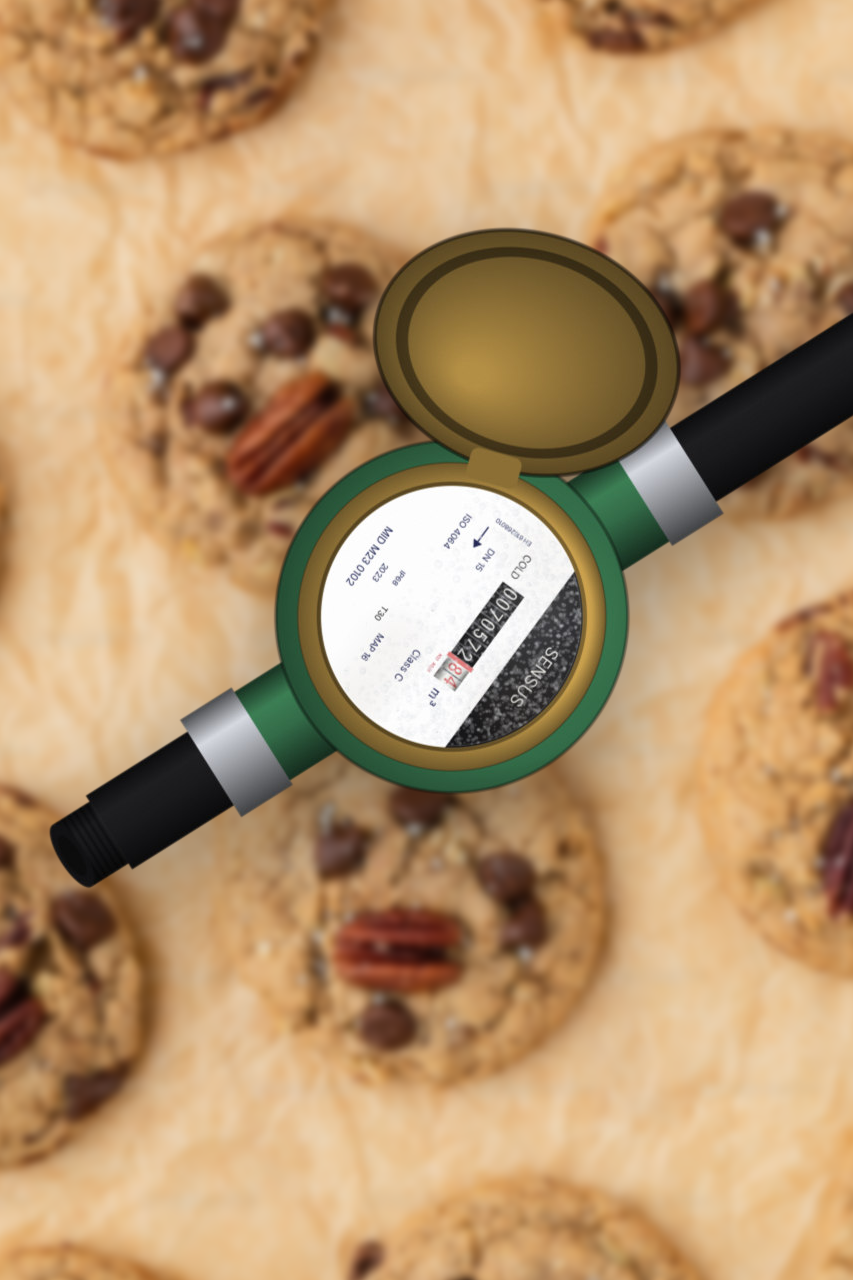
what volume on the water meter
70572.84 m³
